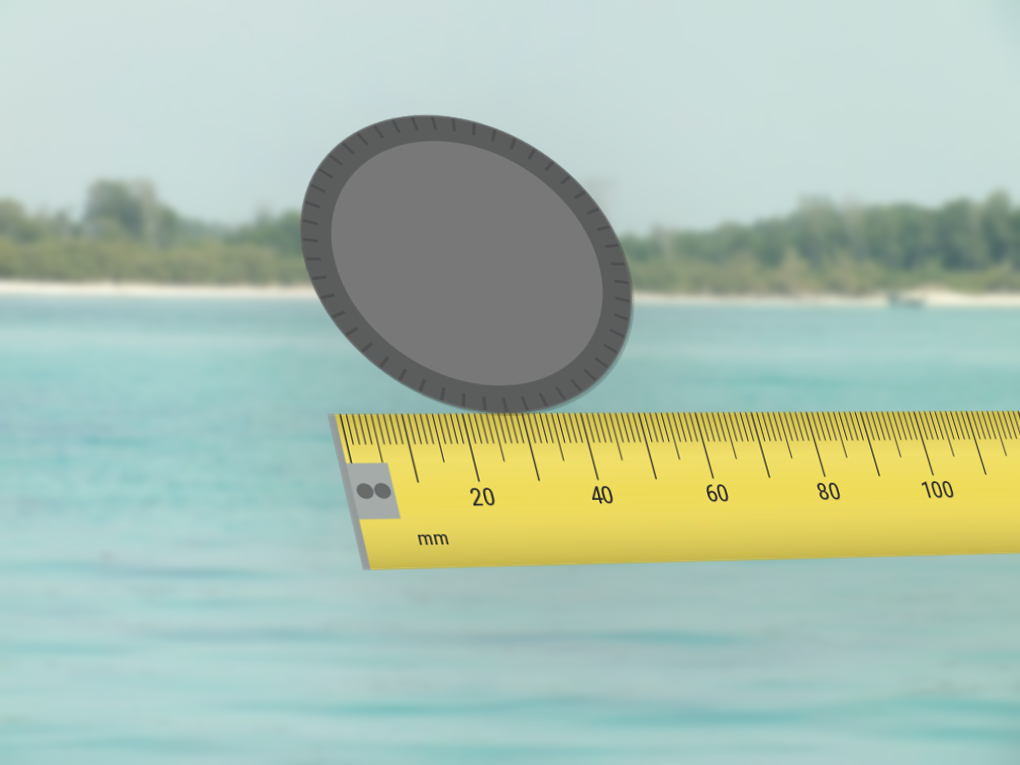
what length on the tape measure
55 mm
